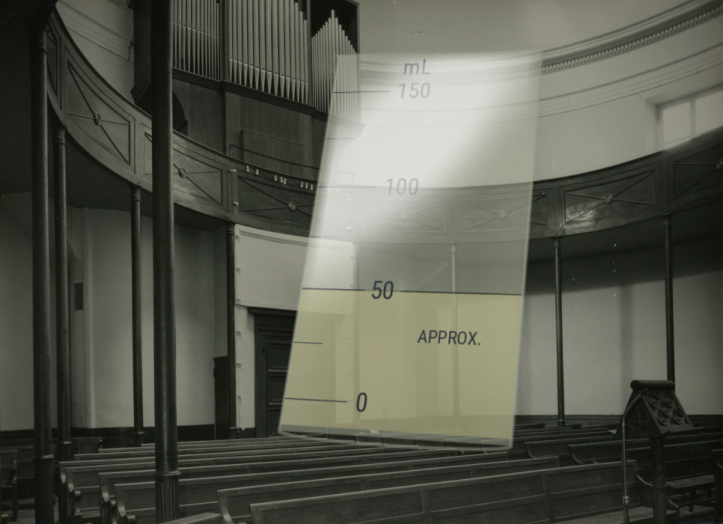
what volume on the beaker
50 mL
